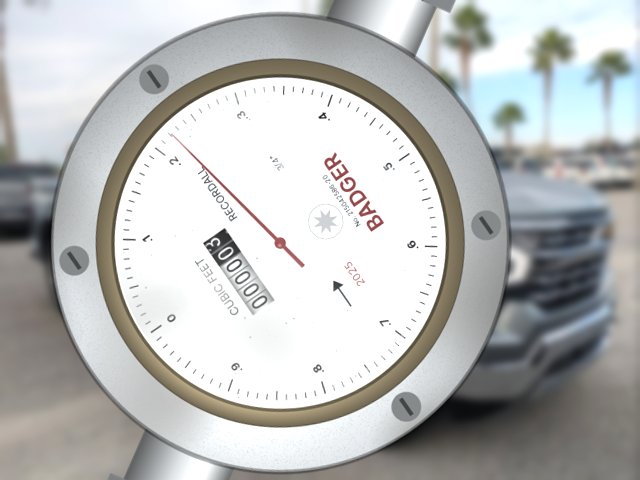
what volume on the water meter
3.22 ft³
